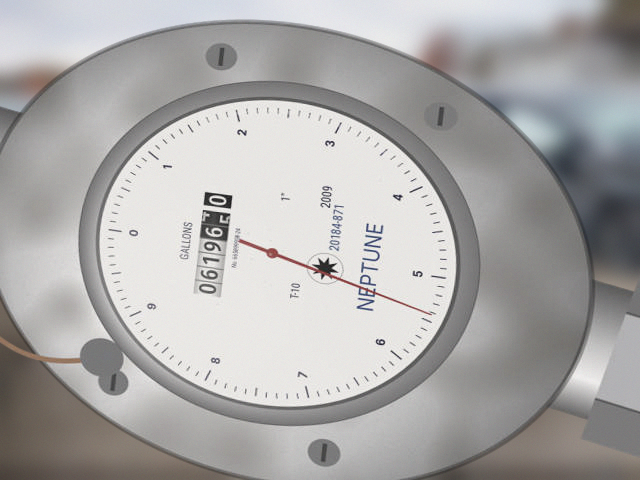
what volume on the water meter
619645.4 gal
